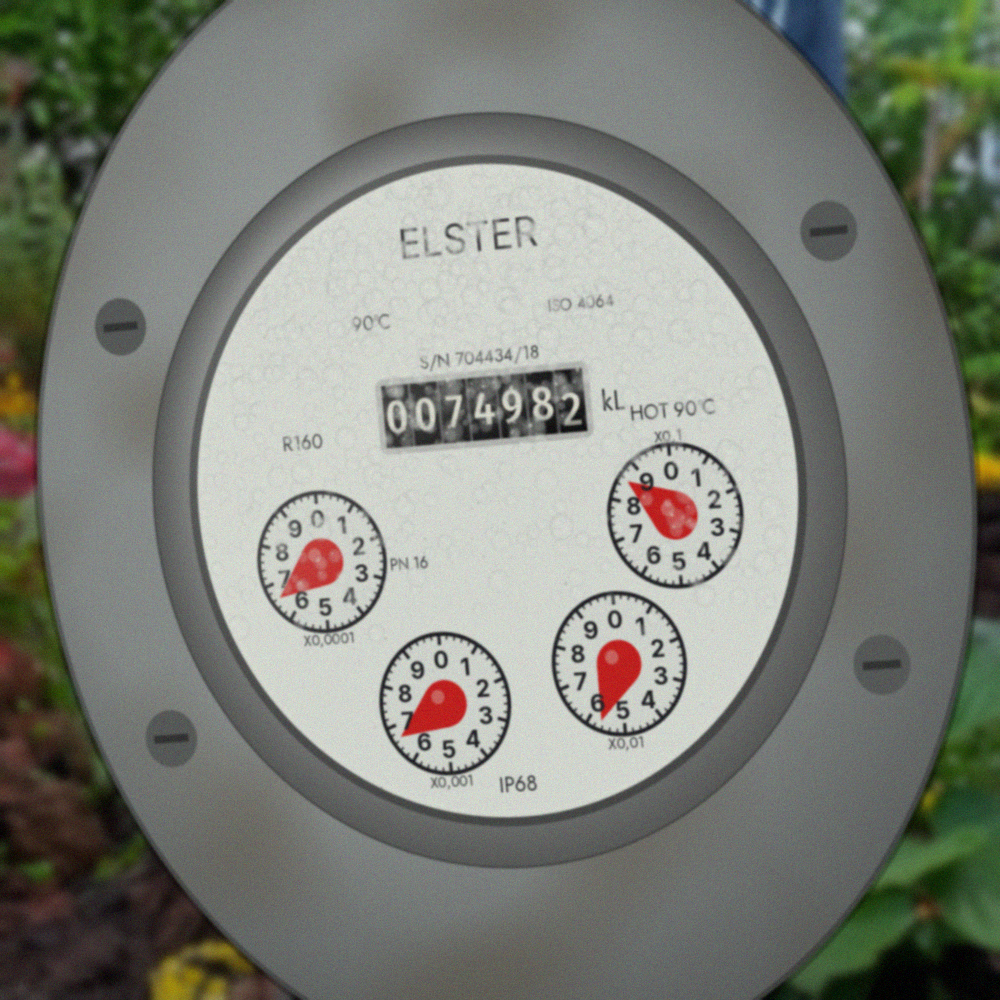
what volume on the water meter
74981.8566 kL
